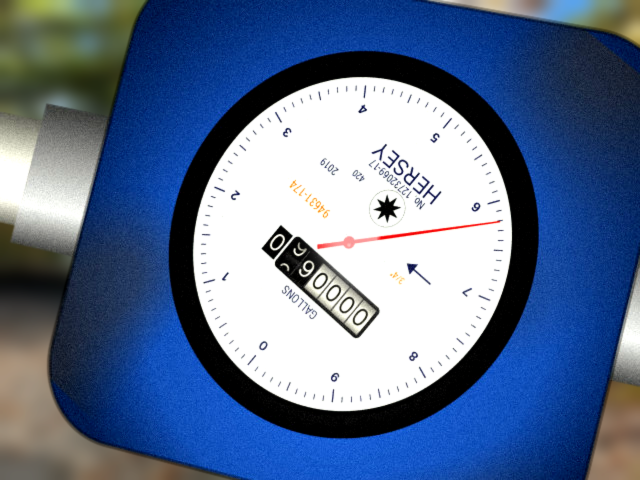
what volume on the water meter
656.2 gal
